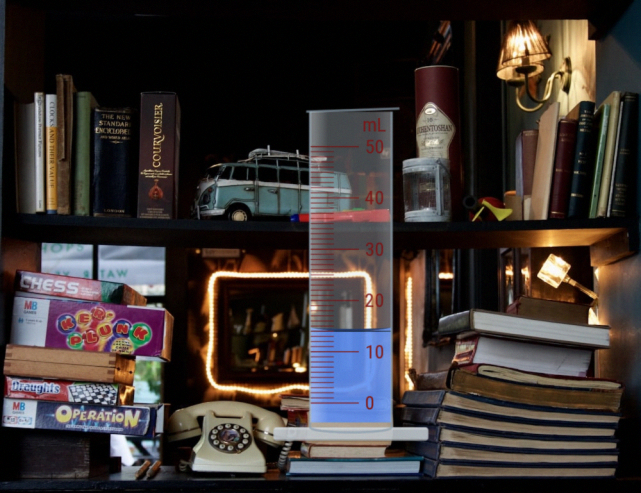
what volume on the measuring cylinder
14 mL
